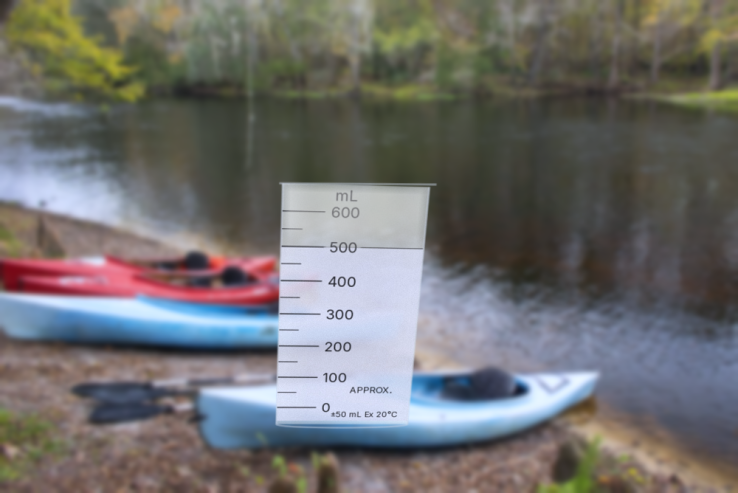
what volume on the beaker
500 mL
